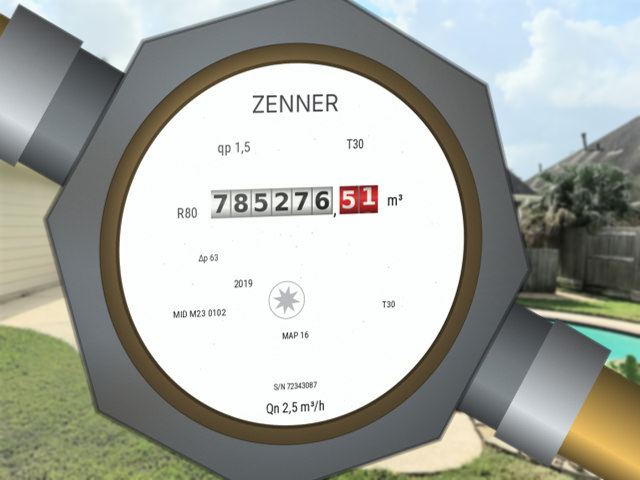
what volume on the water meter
785276.51 m³
